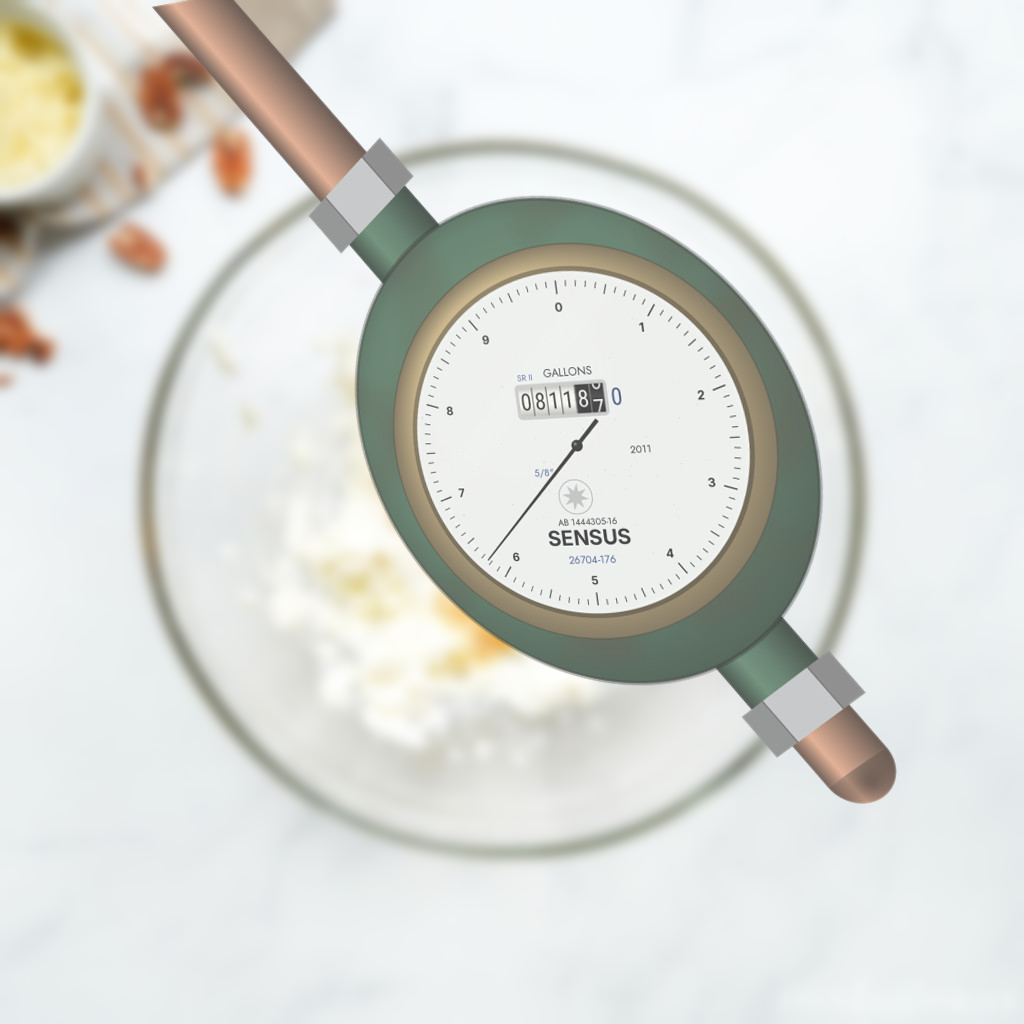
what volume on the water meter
811866.2 gal
